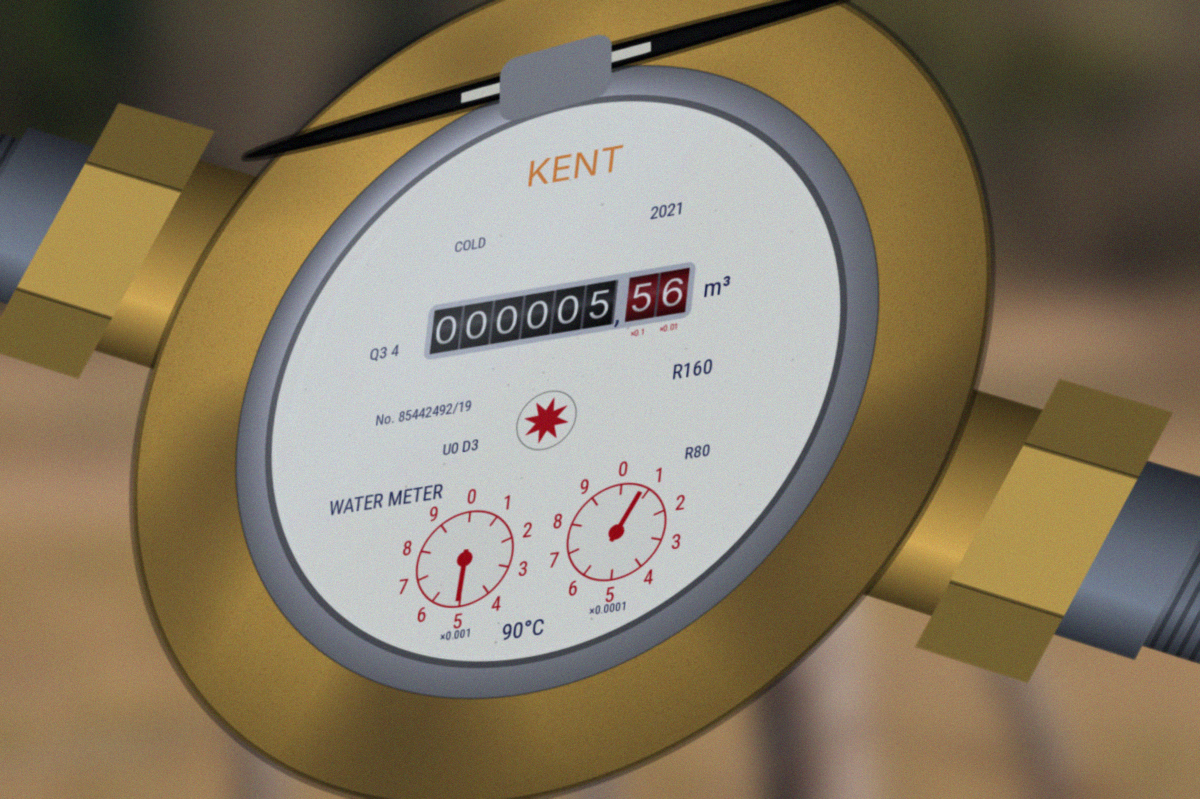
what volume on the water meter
5.5650 m³
